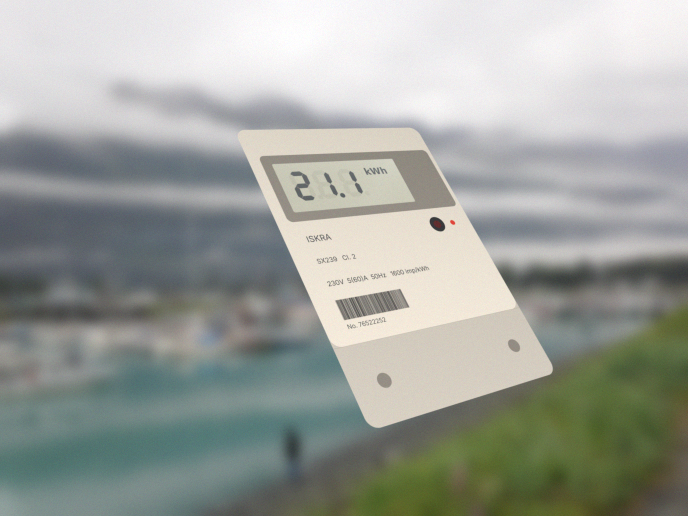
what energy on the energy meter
21.1 kWh
